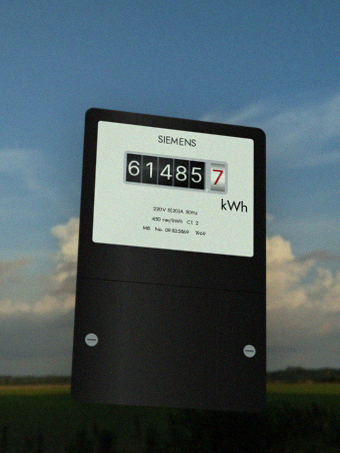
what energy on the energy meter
61485.7 kWh
